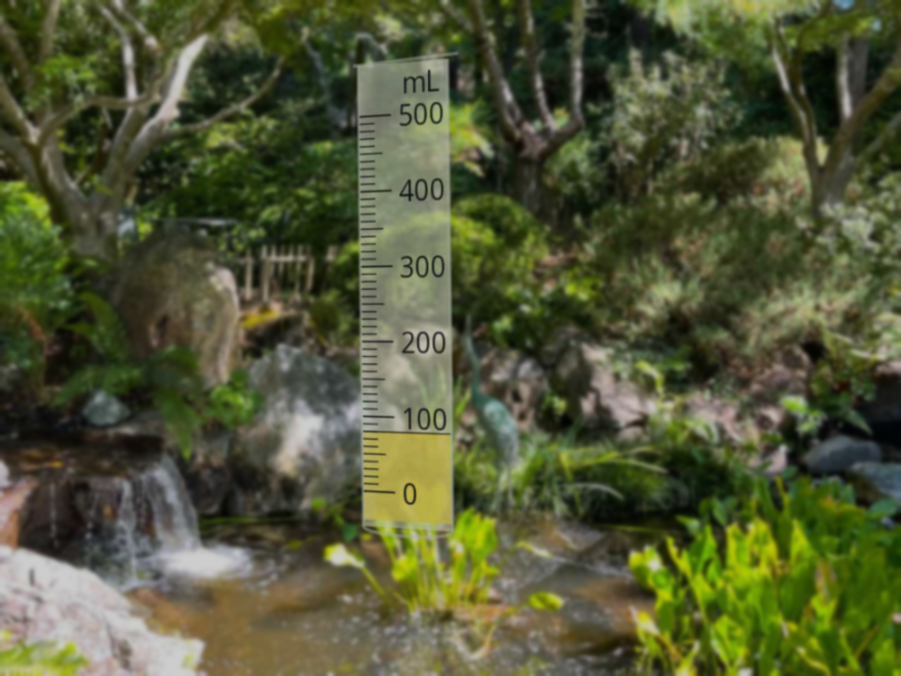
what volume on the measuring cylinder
80 mL
